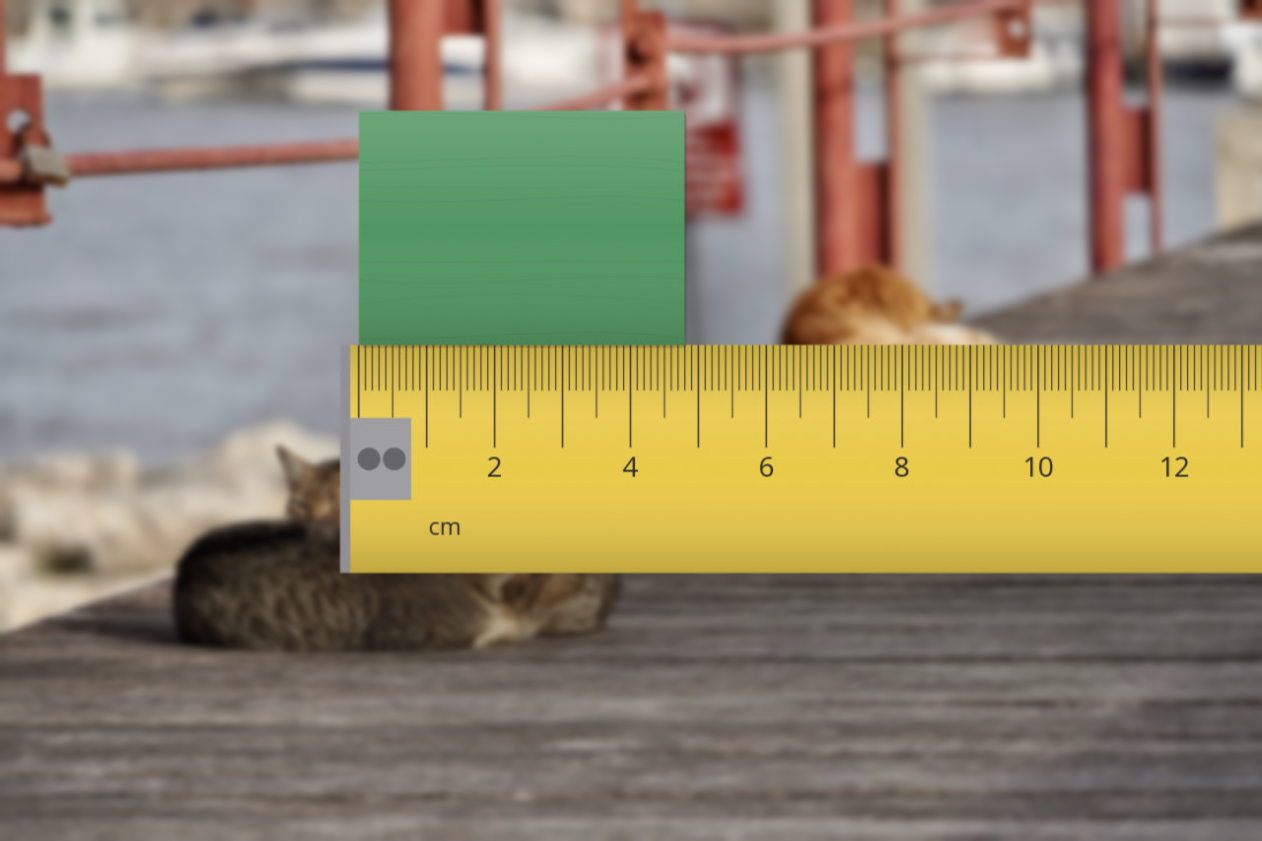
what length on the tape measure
4.8 cm
